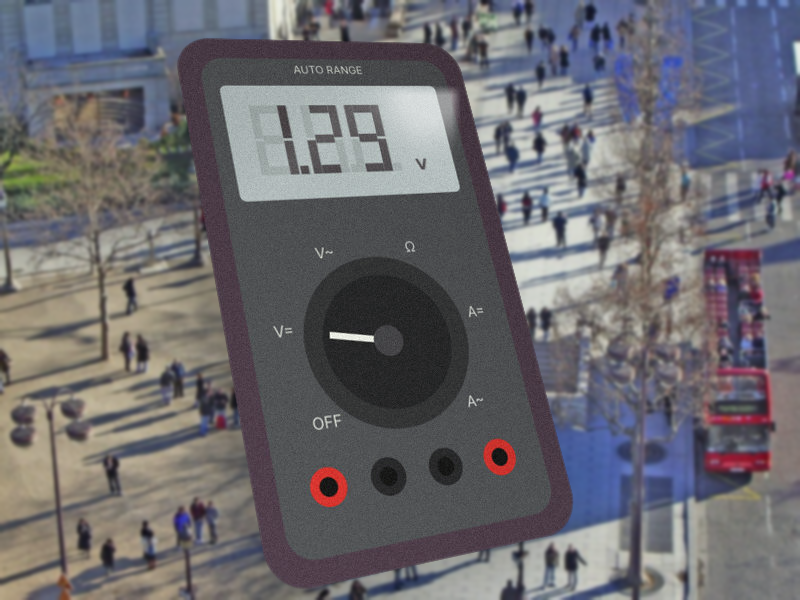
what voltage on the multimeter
1.29 V
